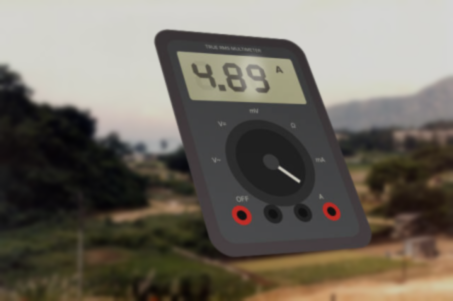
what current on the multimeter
4.89 A
